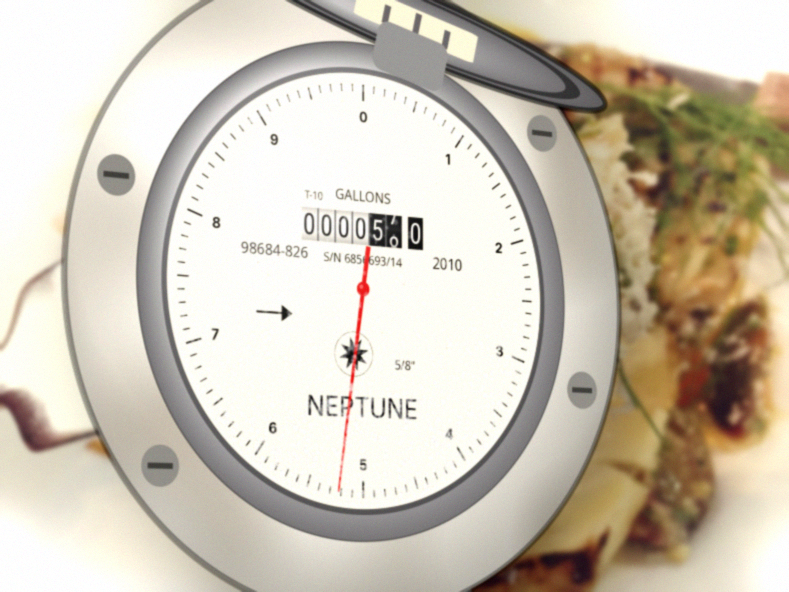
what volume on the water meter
575.2 gal
